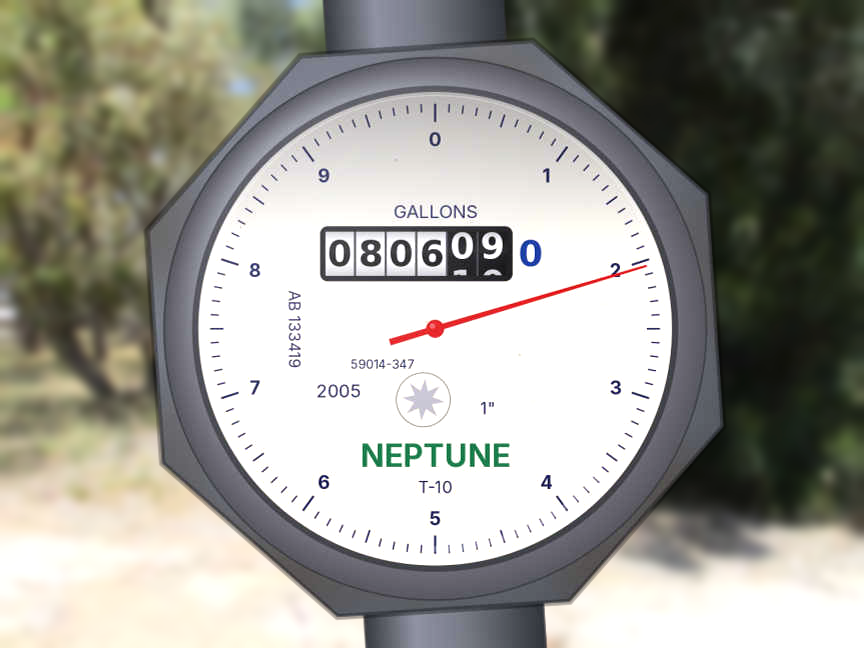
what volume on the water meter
806092.0 gal
